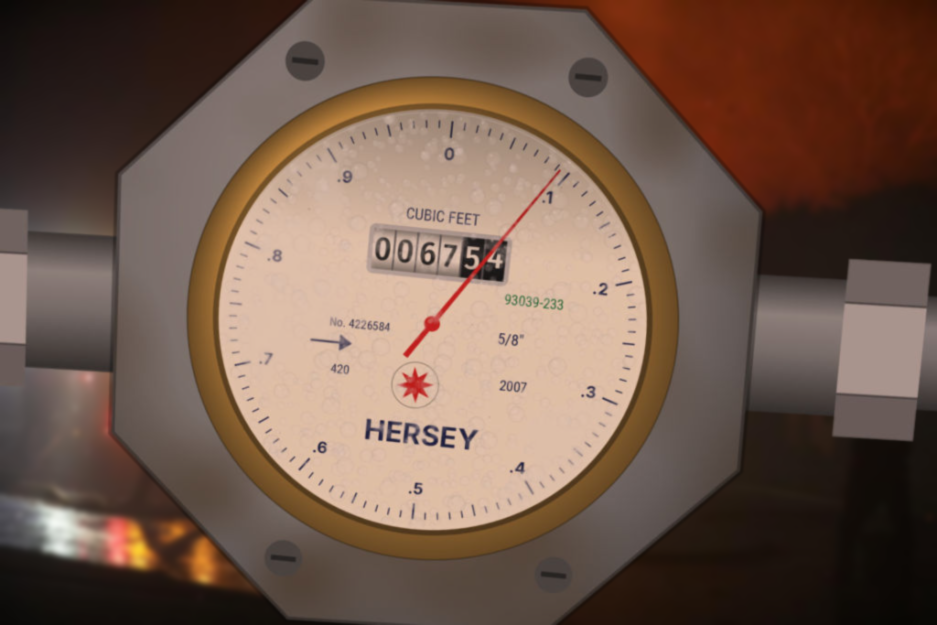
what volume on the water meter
6754.09 ft³
